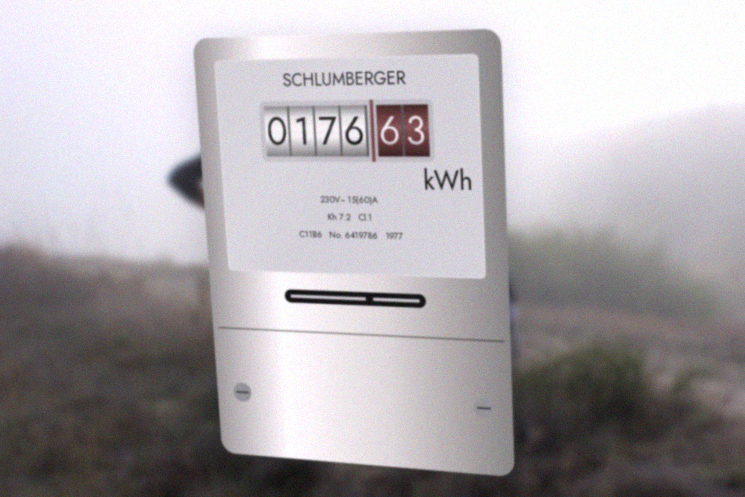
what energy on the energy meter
176.63 kWh
